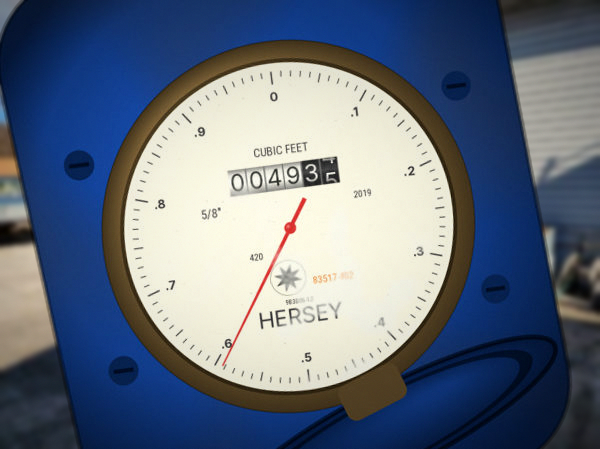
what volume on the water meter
4934.59 ft³
